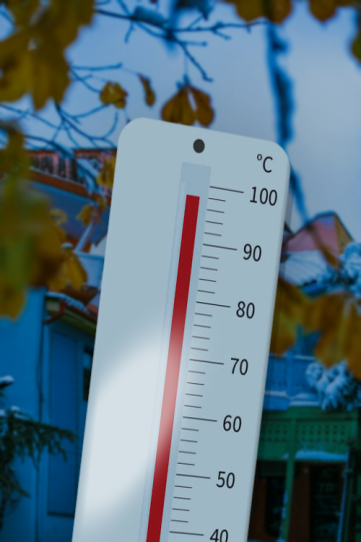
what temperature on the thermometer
98 °C
